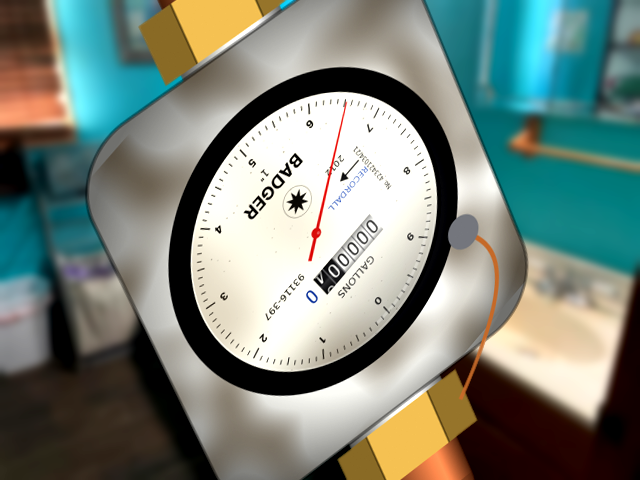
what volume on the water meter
36.5 gal
